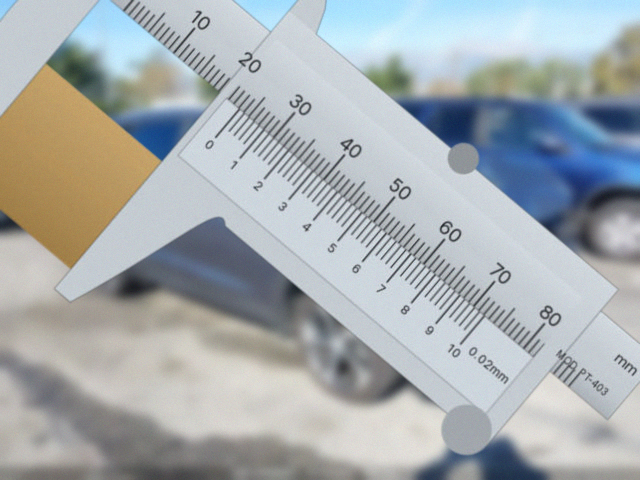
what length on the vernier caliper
23.2 mm
